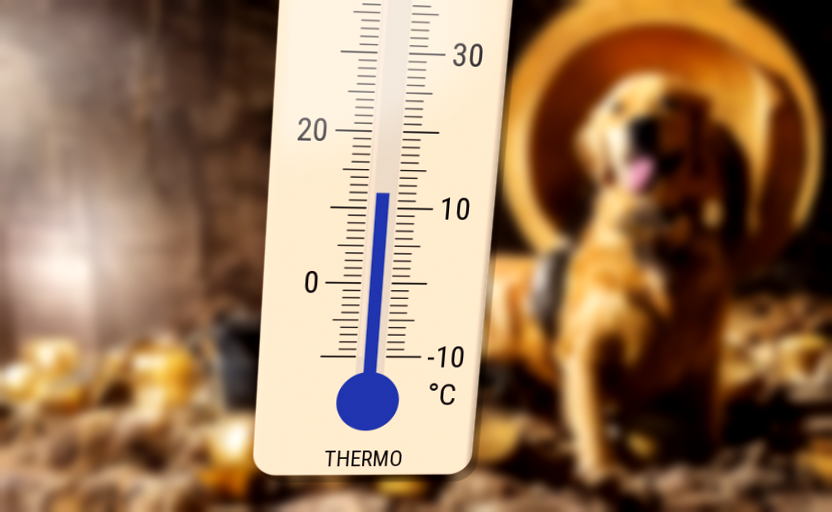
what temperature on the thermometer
12 °C
